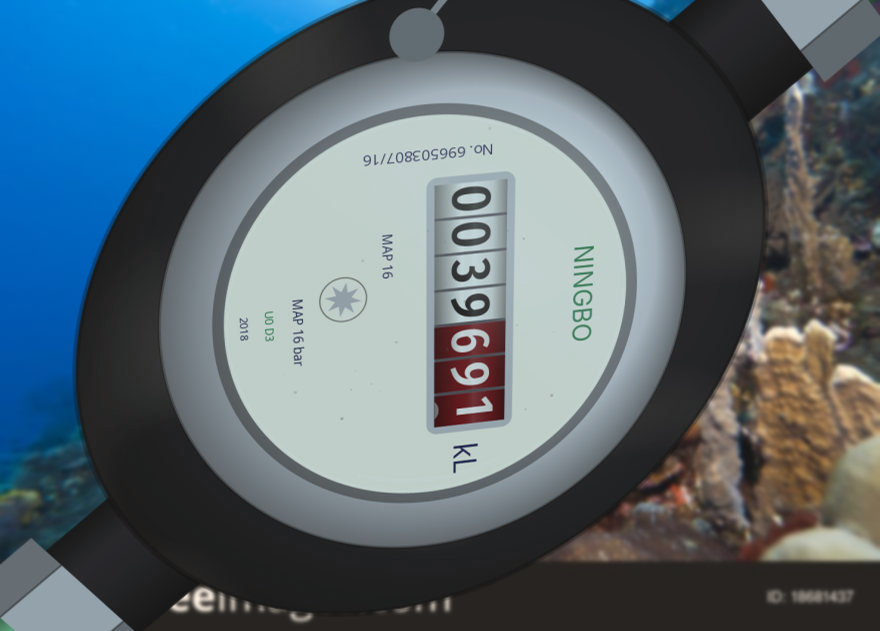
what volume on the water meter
39.691 kL
